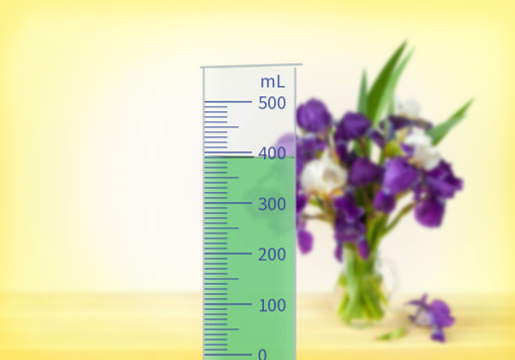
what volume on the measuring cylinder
390 mL
